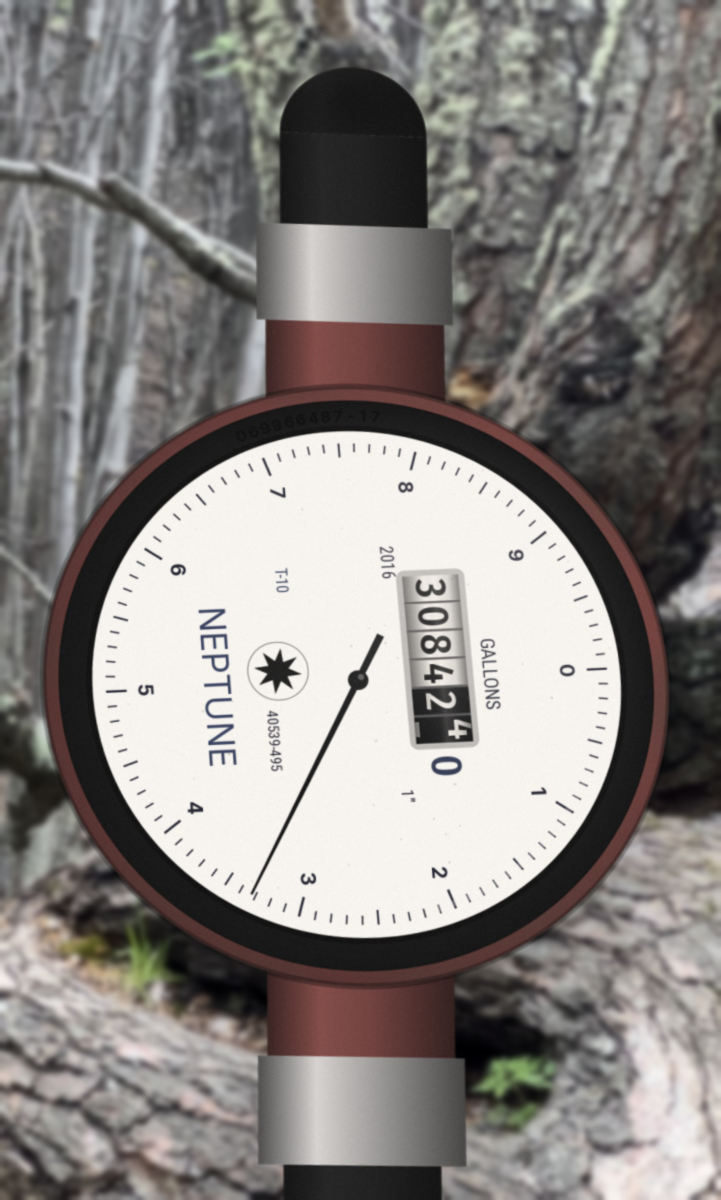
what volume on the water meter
3084243.3 gal
